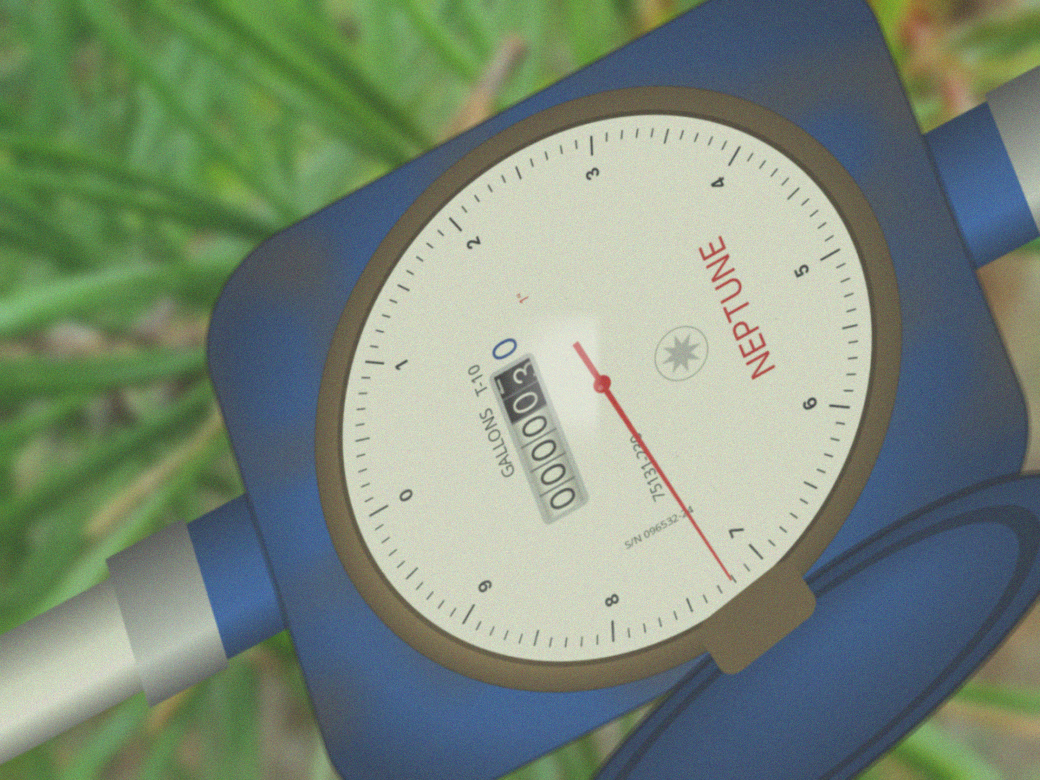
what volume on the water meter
27.2 gal
